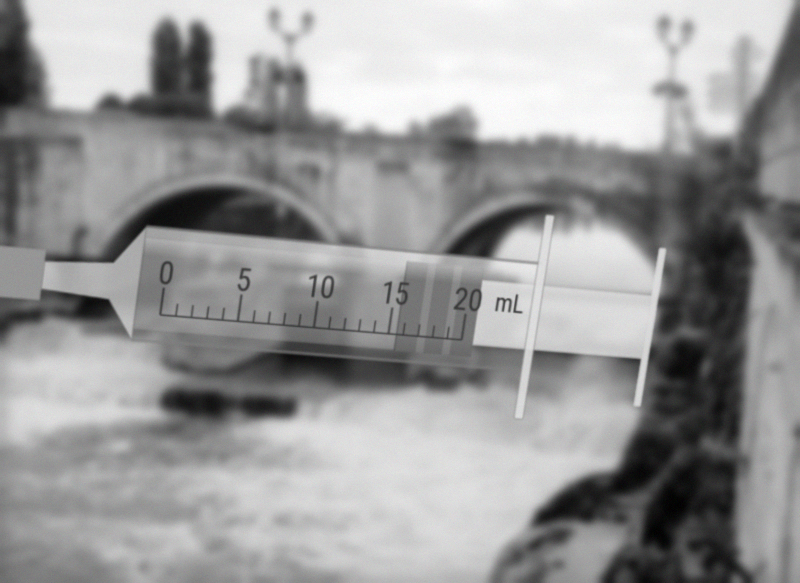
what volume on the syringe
15.5 mL
